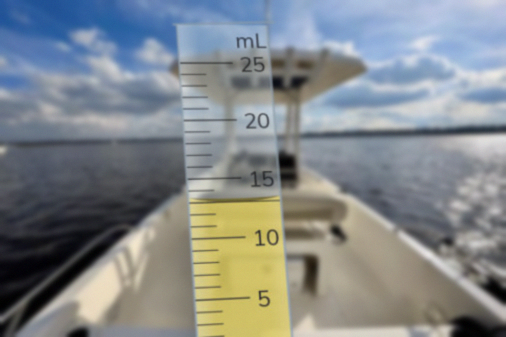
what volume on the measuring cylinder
13 mL
